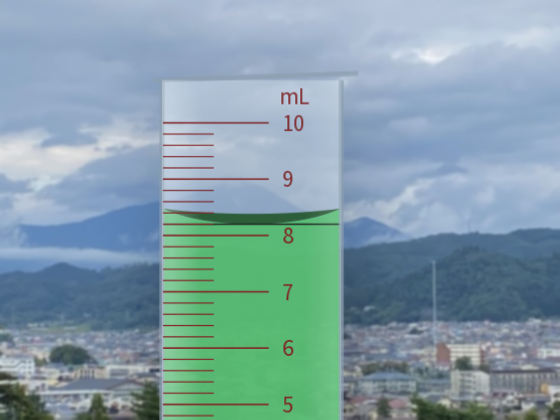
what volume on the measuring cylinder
8.2 mL
